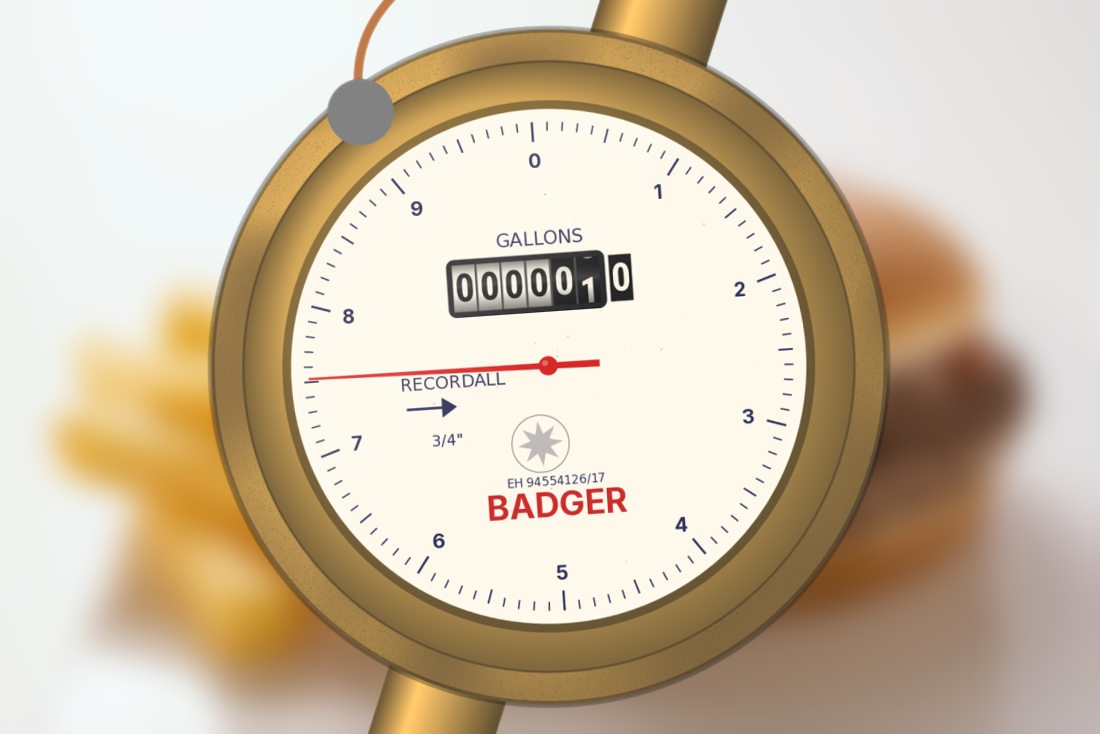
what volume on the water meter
7.5 gal
